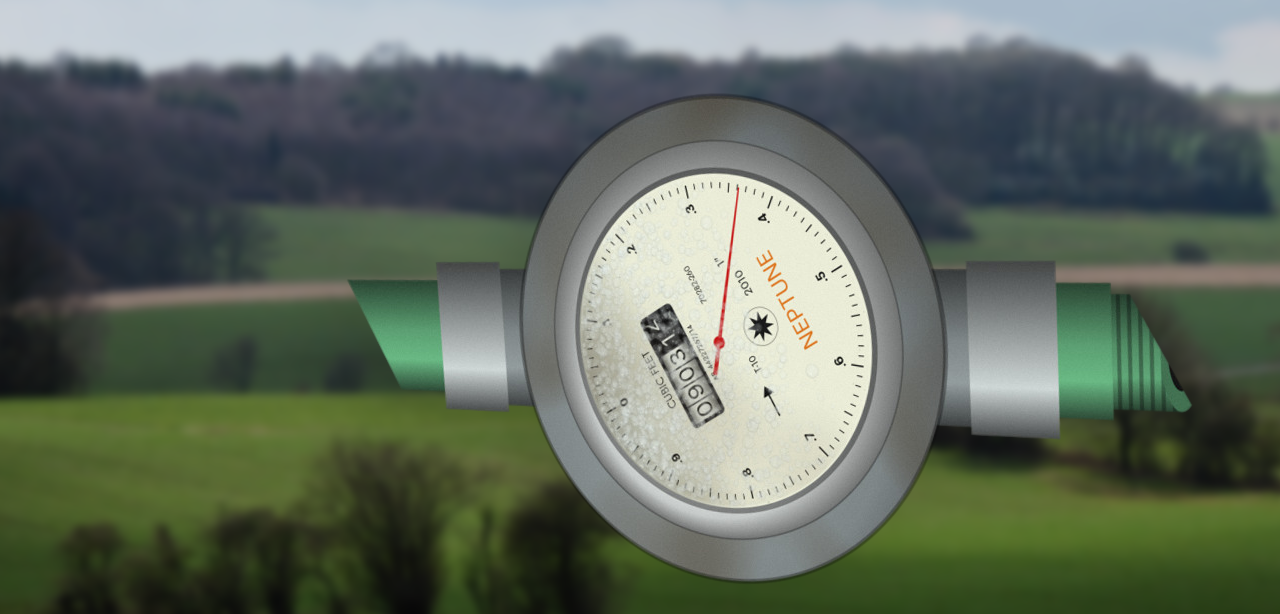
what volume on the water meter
90312.36 ft³
